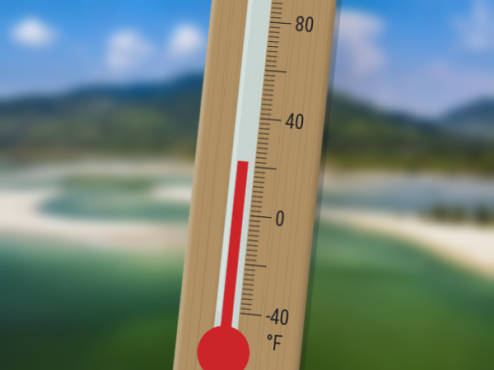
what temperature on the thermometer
22 °F
